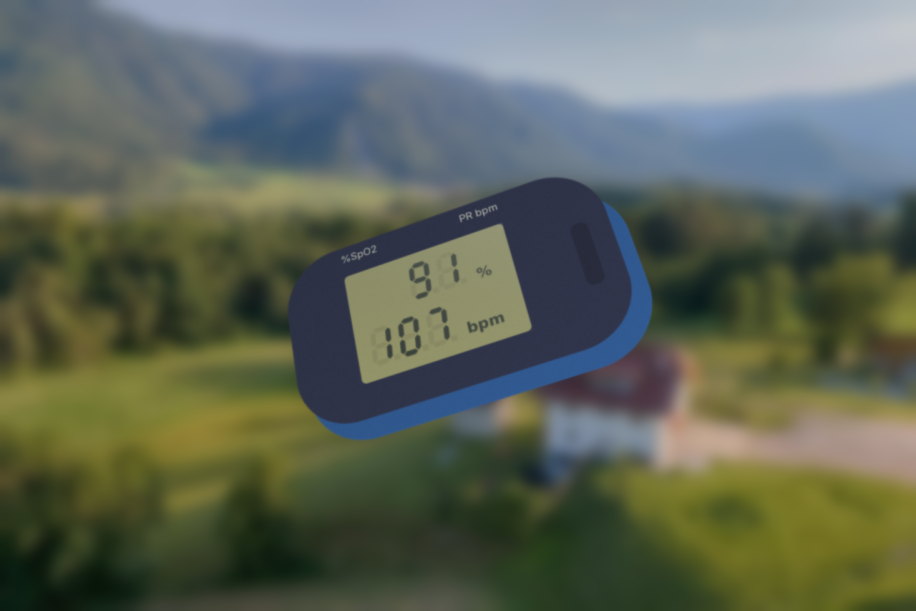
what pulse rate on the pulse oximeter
107 bpm
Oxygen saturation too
91 %
